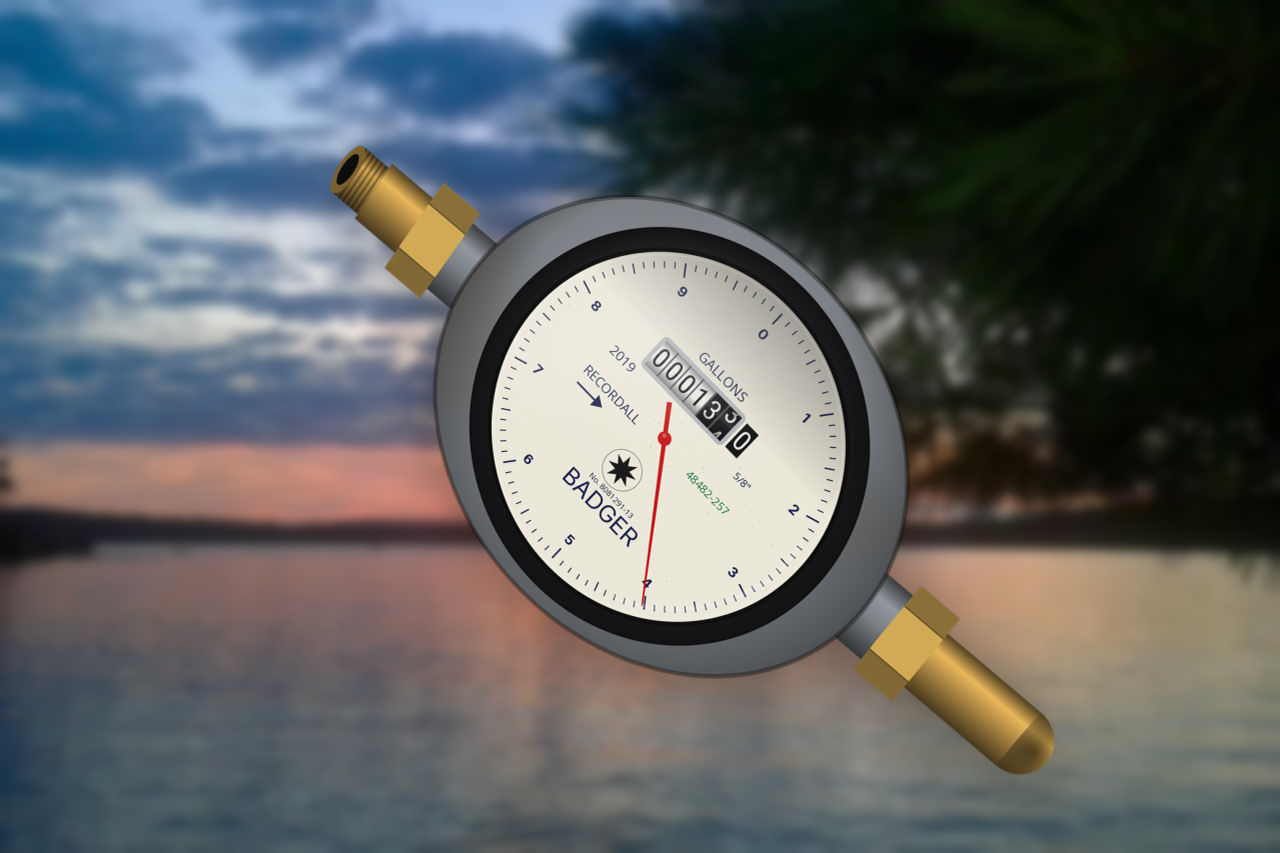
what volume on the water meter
1334.0 gal
